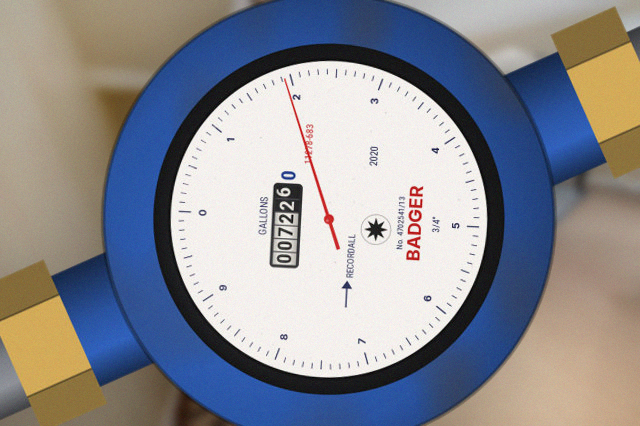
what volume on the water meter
72261.9 gal
